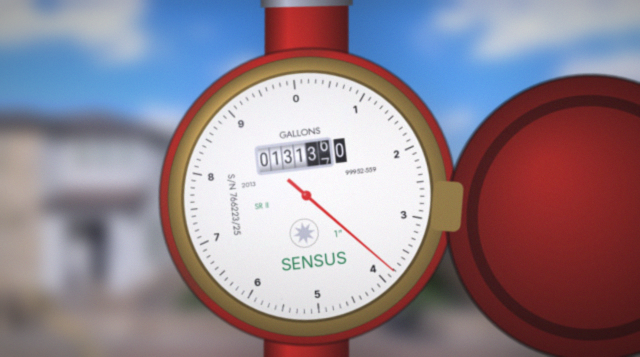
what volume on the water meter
131363.8 gal
